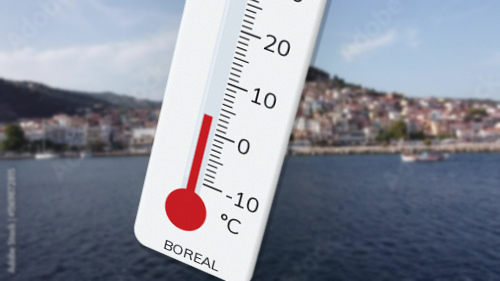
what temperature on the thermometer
3 °C
